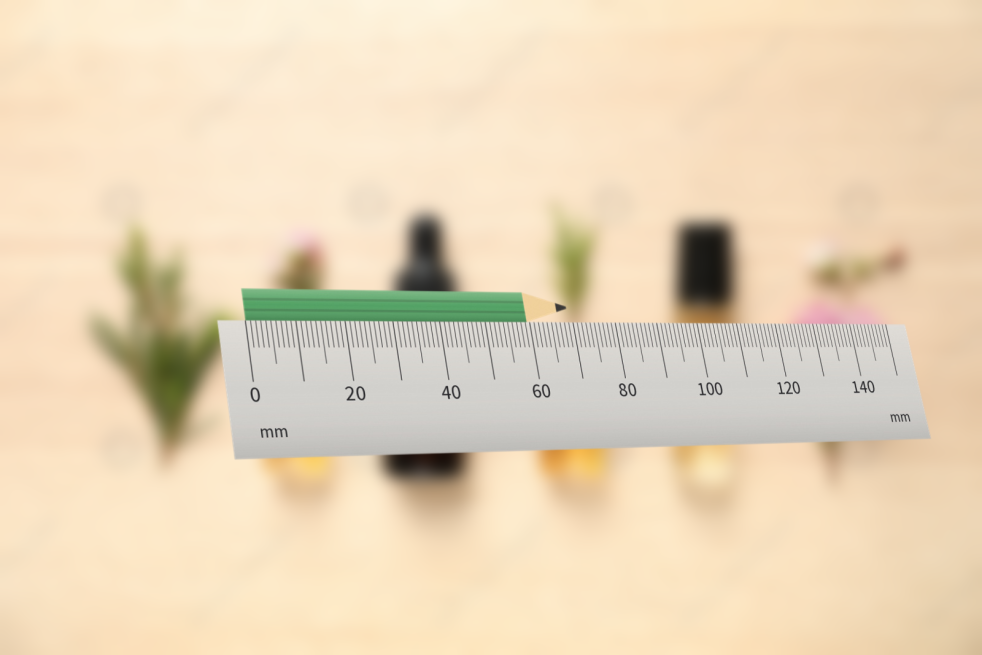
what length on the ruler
69 mm
